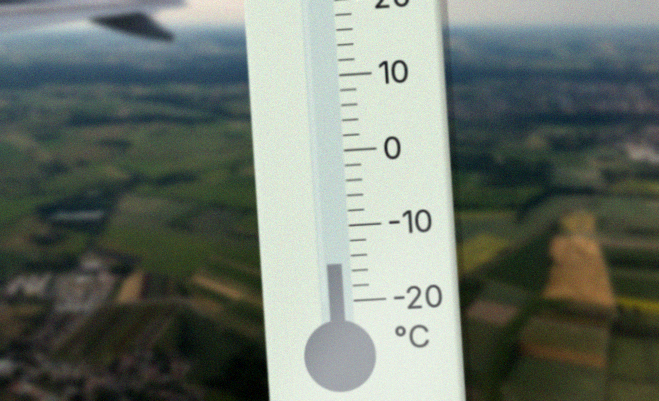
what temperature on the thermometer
-15 °C
